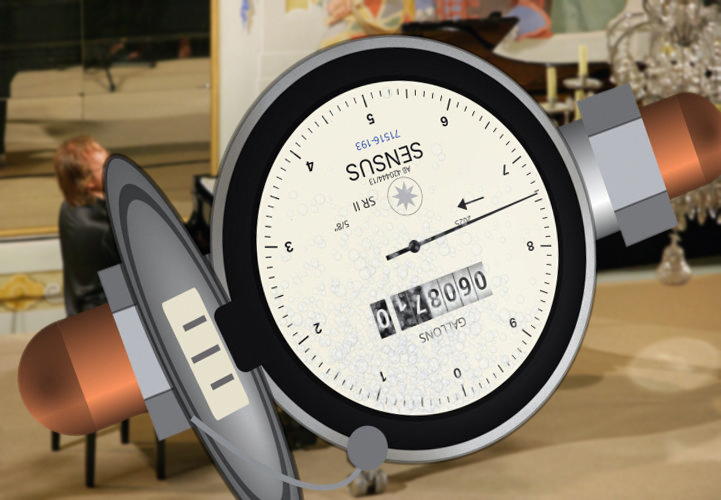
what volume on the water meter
608707.4 gal
